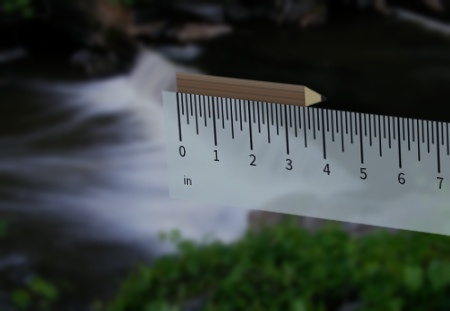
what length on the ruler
4.125 in
